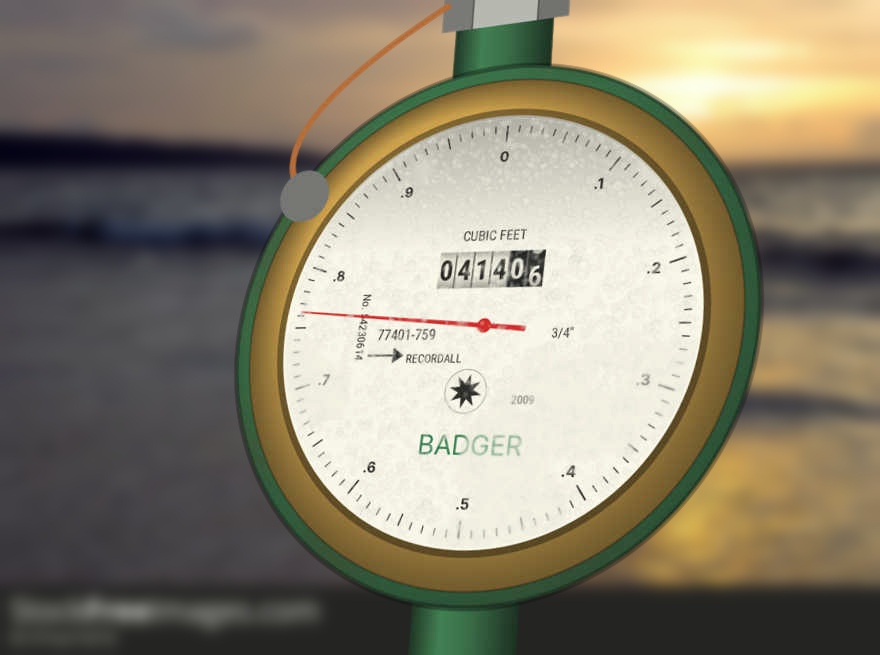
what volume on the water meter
41405.76 ft³
